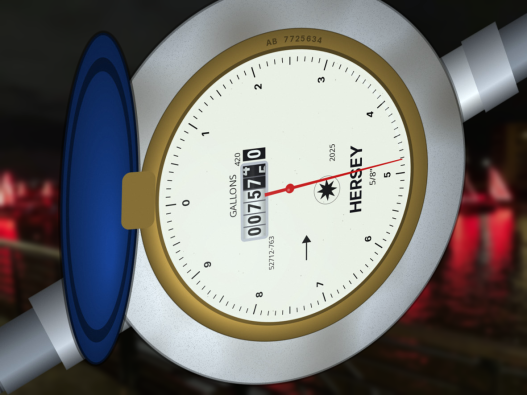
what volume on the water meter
75744.8 gal
